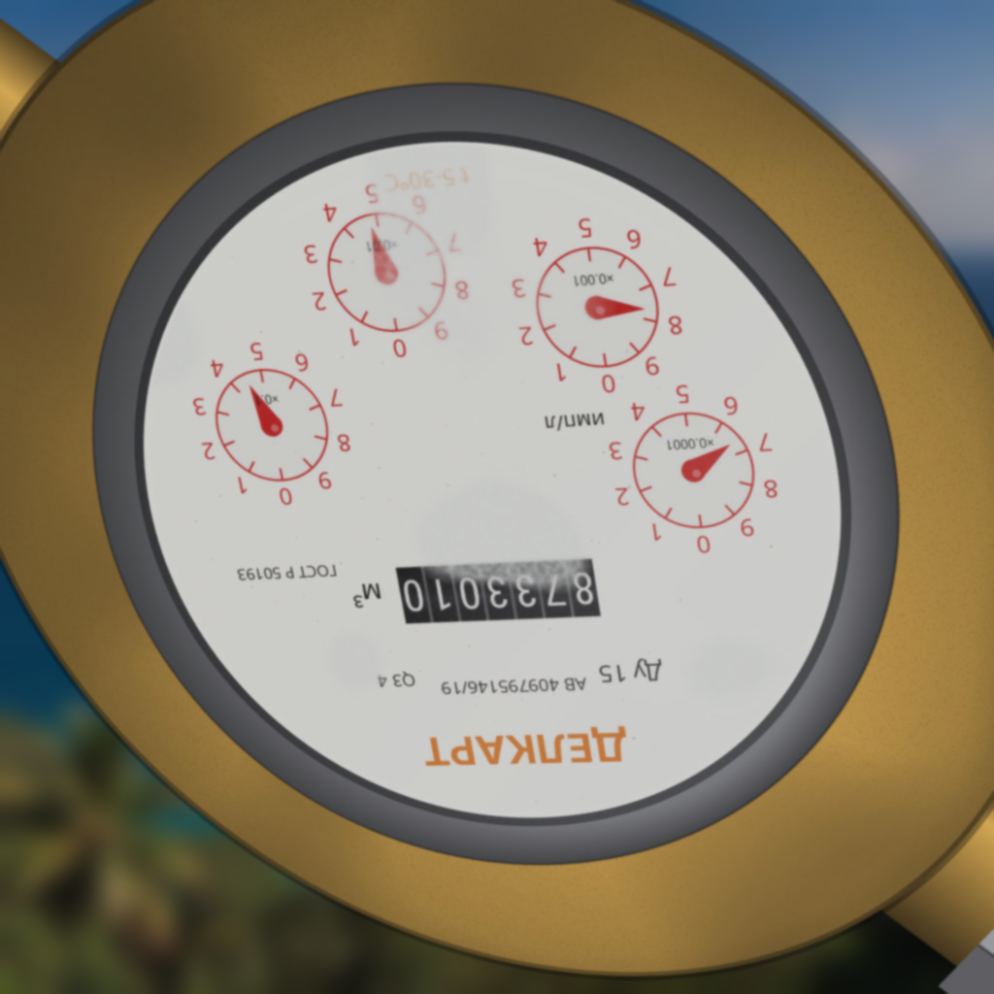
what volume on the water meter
8733010.4476 m³
